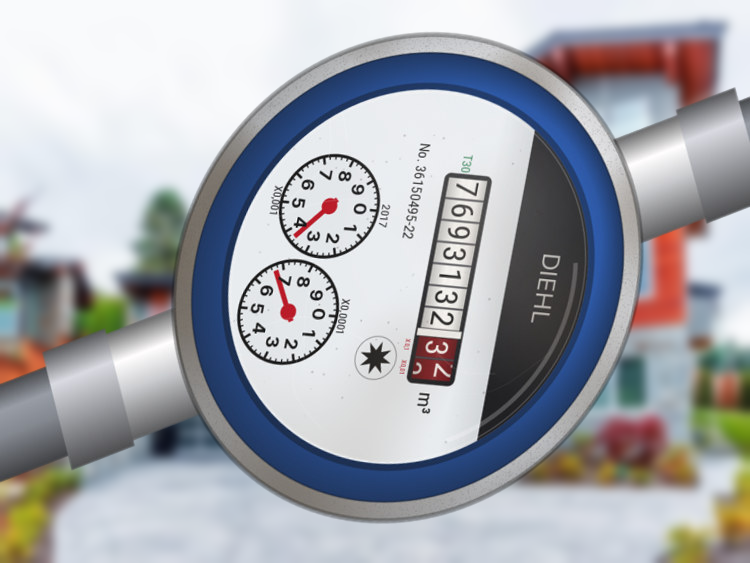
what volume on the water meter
7693132.3236 m³
